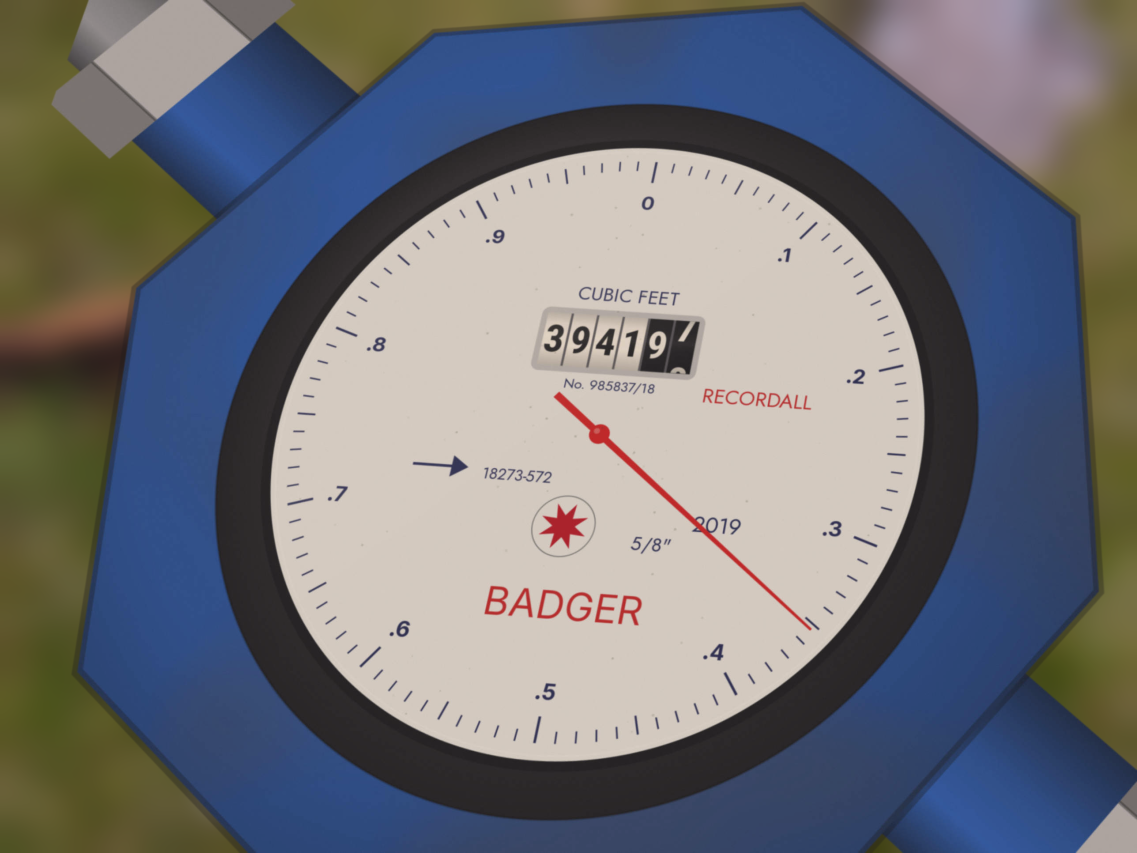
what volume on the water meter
394197.35 ft³
